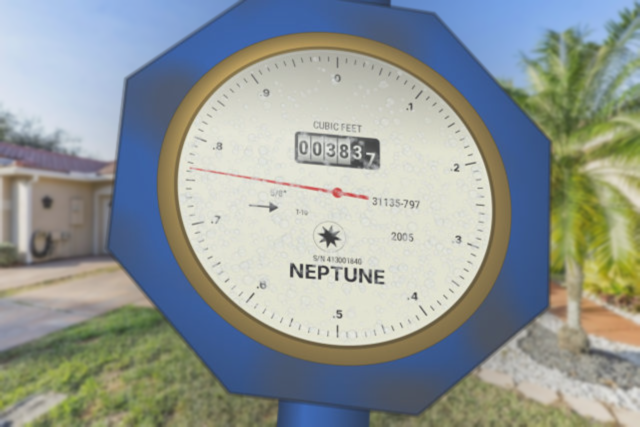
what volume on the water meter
3836.76 ft³
